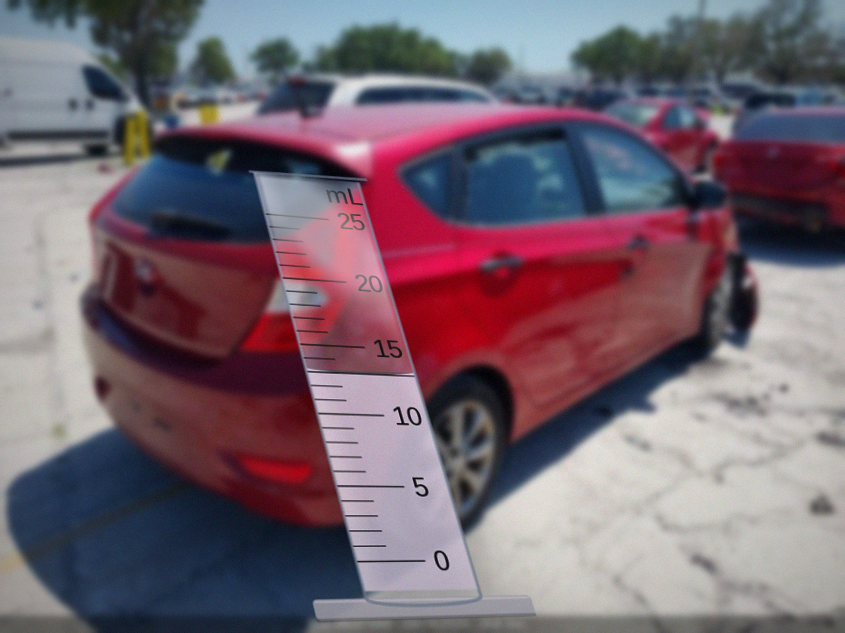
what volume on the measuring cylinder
13 mL
